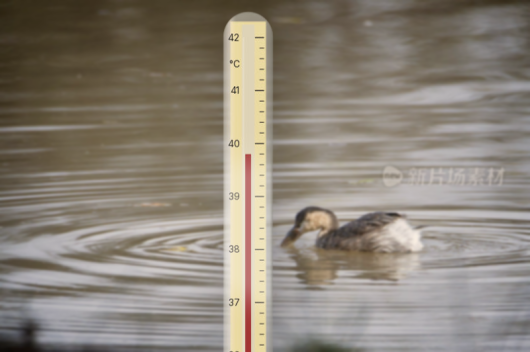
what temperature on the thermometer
39.8 °C
